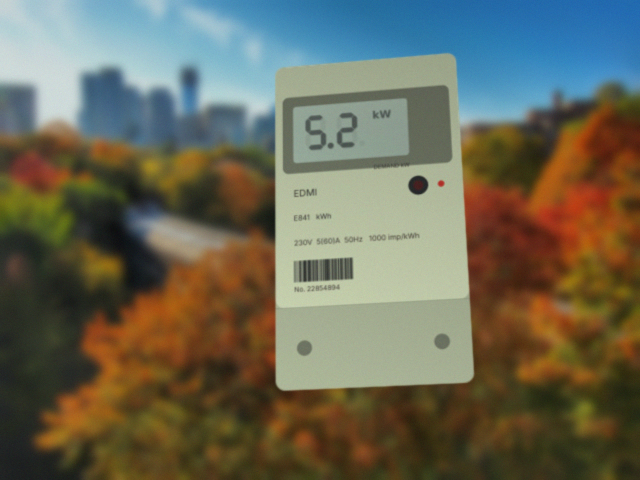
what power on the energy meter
5.2 kW
